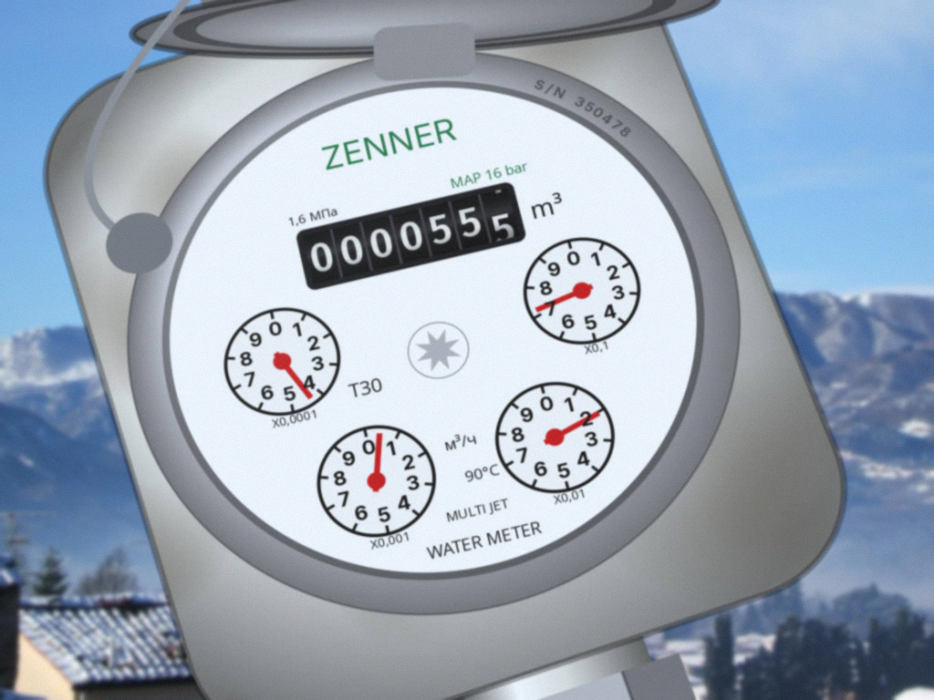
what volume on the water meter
554.7204 m³
